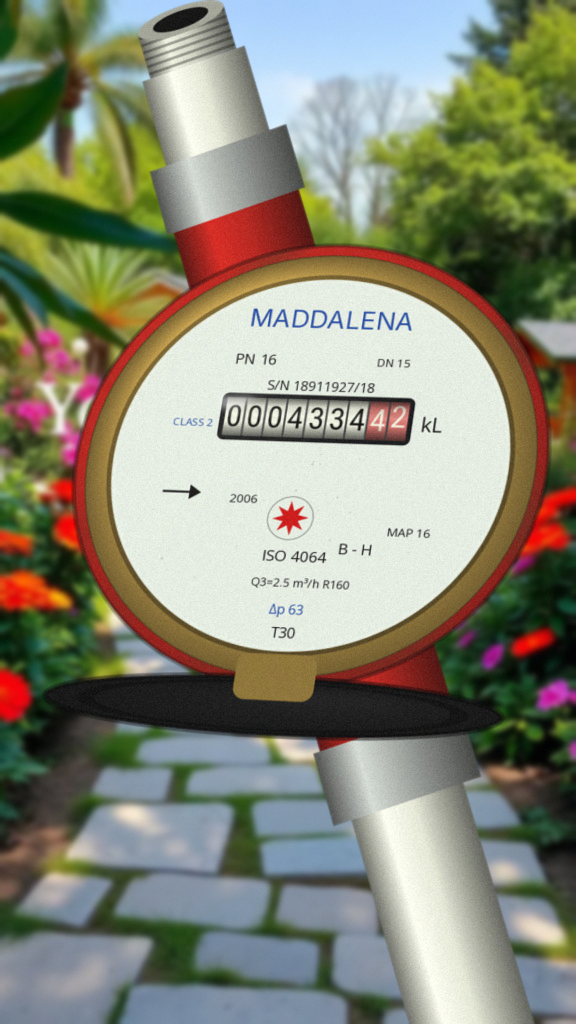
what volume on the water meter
4334.42 kL
